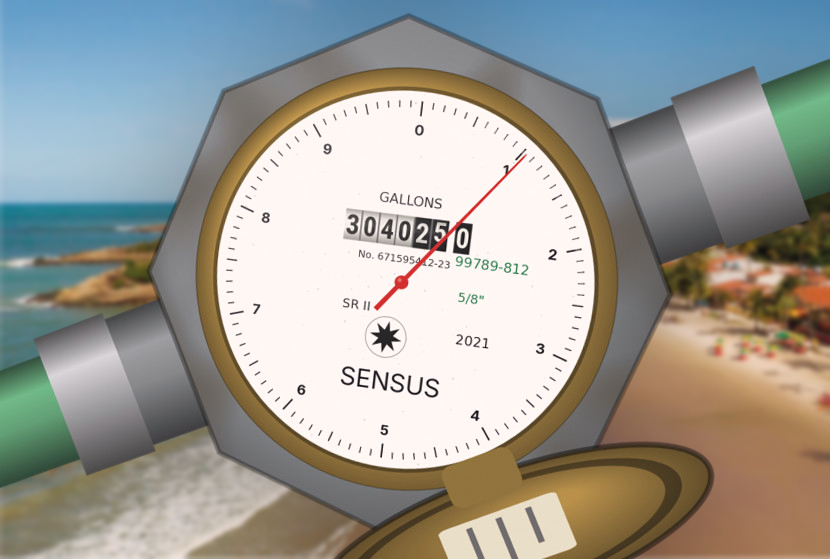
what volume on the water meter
3040251.0 gal
